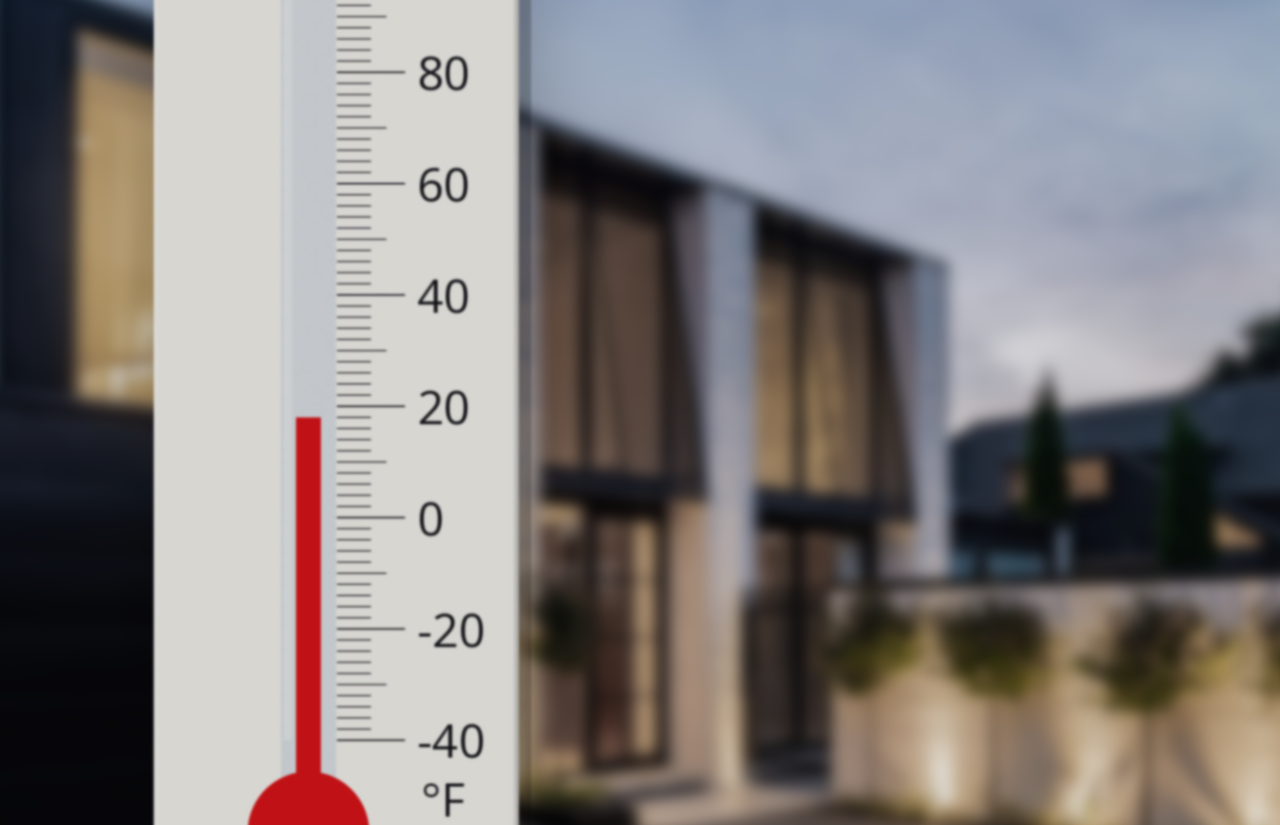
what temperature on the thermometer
18 °F
